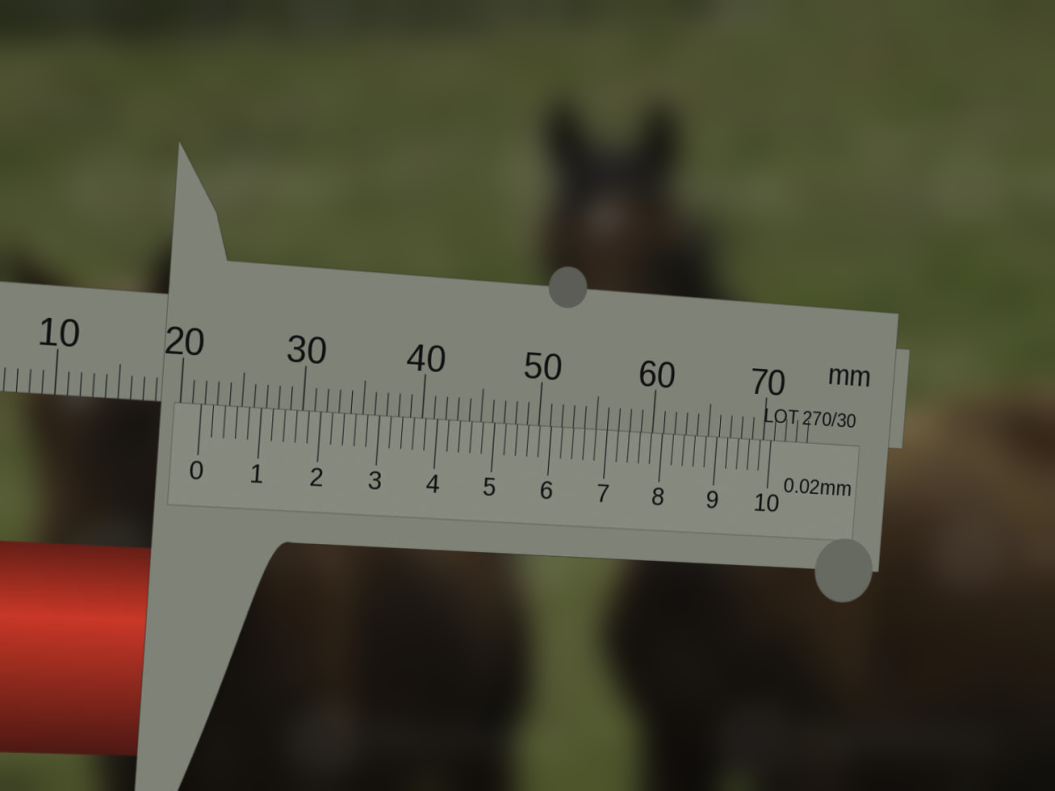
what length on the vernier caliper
21.7 mm
